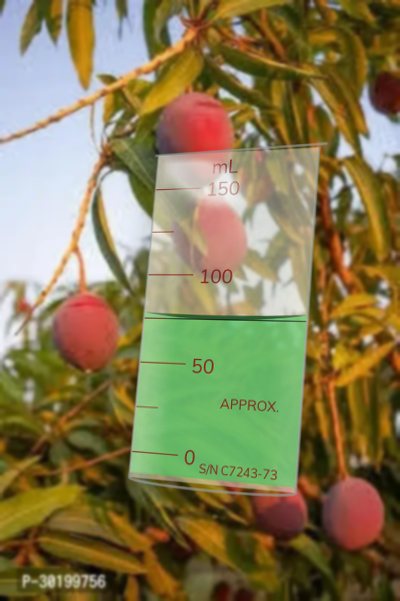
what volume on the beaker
75 mL
